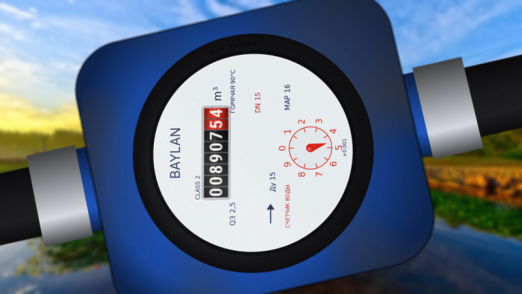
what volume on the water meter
8907.544 m³
